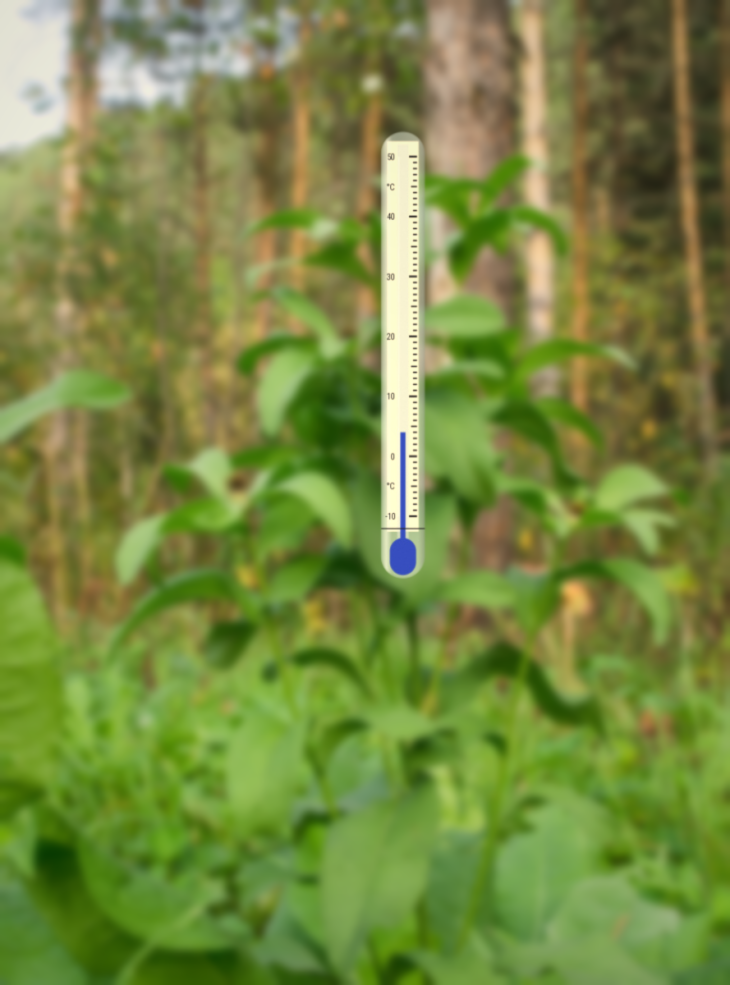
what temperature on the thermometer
4 °C
